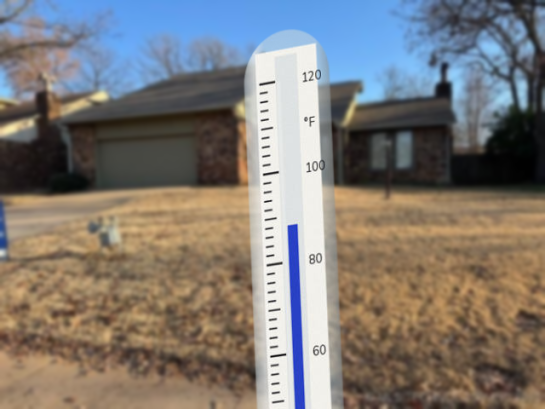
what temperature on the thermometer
88 °F
